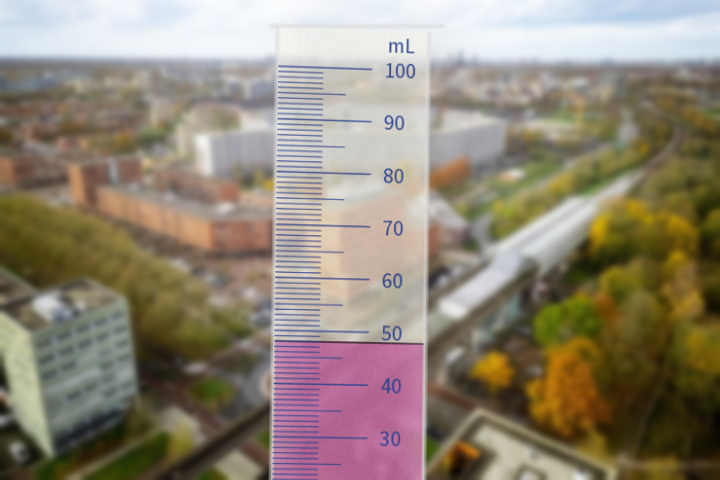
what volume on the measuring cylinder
48 mL
